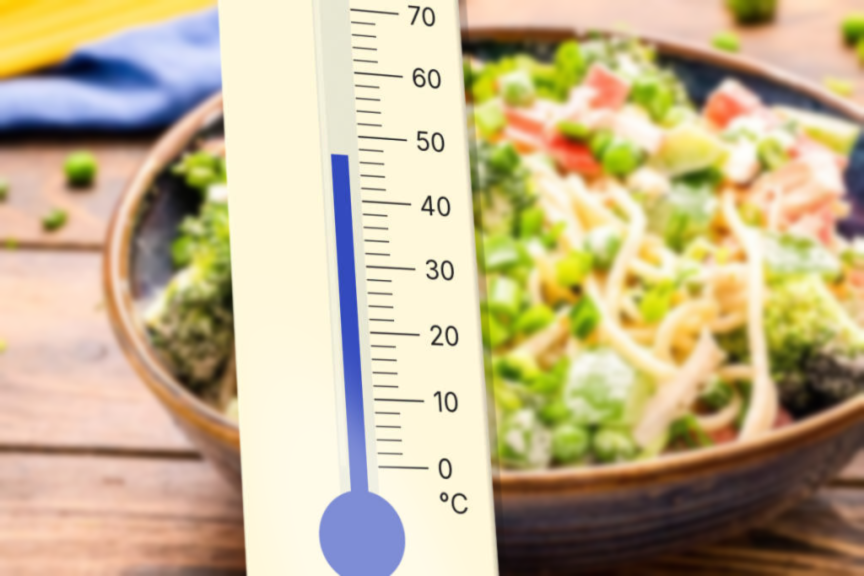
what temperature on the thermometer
47 °C
